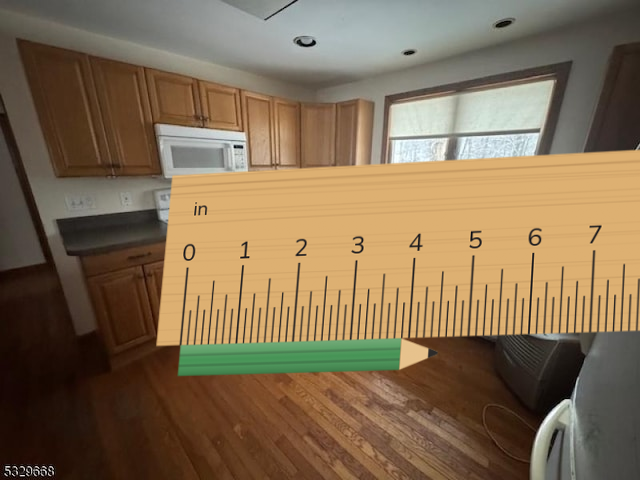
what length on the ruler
4.5 in
